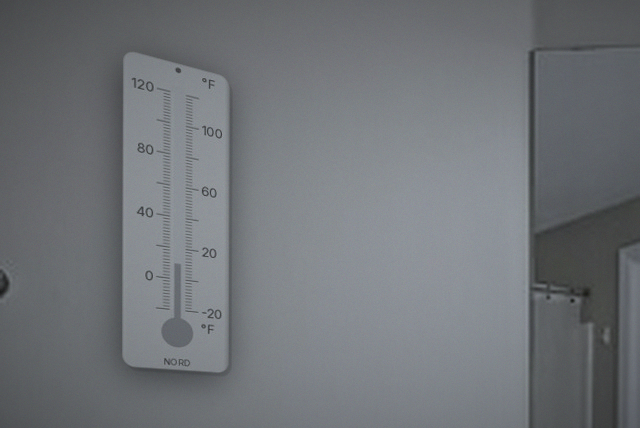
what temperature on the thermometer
10 °F
